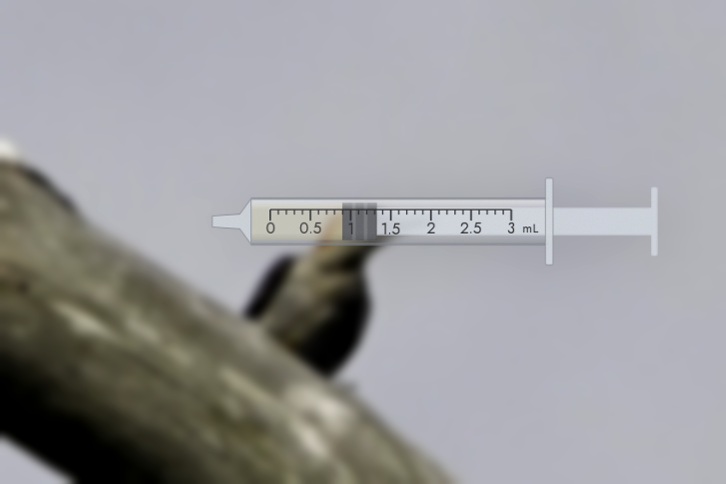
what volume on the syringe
0.9 mL
